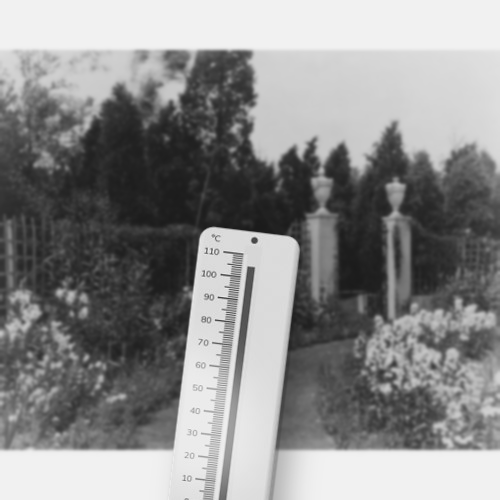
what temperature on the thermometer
105 °C
